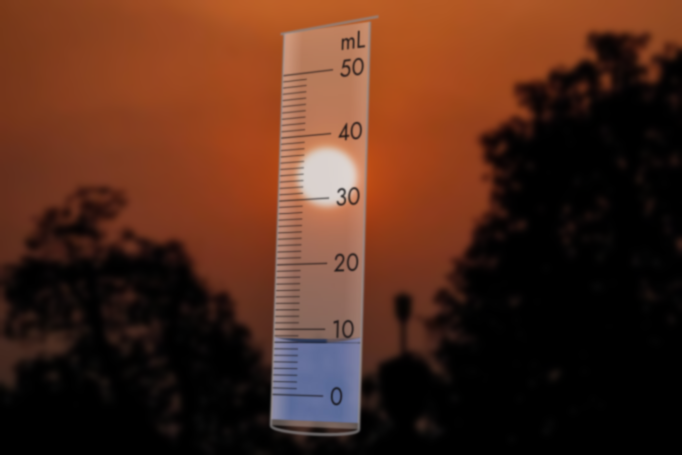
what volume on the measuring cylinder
8 mL
